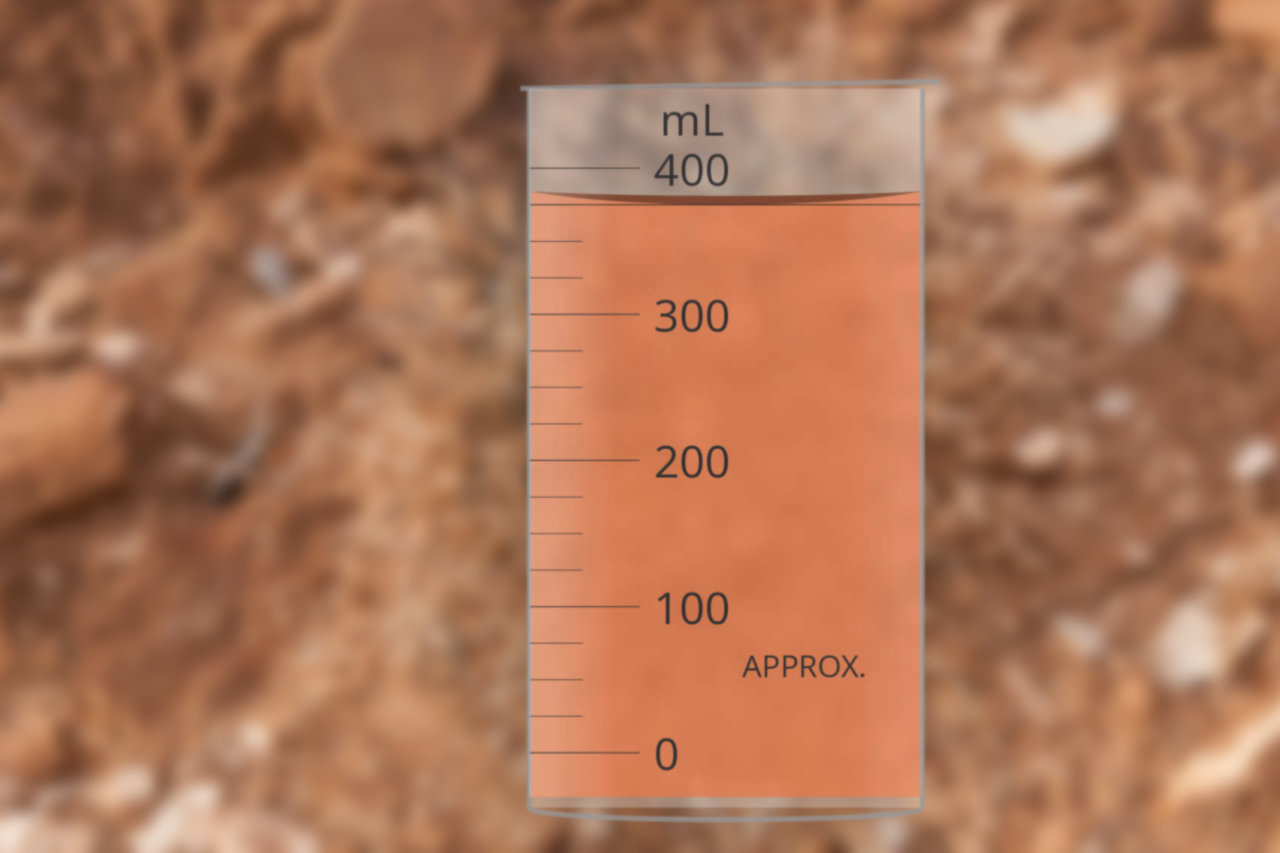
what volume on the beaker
375 mL
